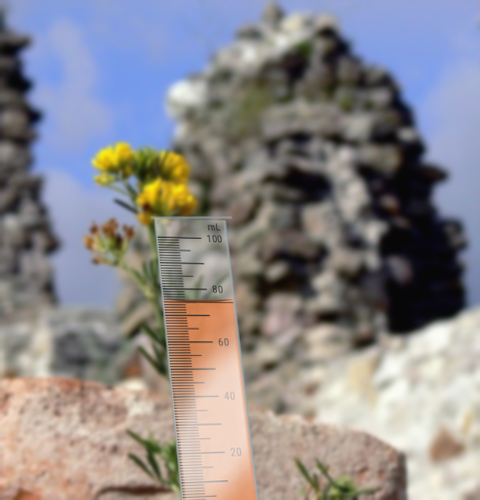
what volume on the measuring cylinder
75 mL
